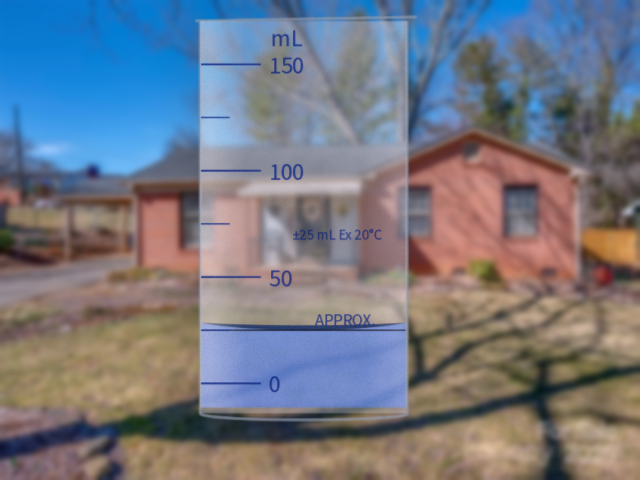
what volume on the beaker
25 mL
